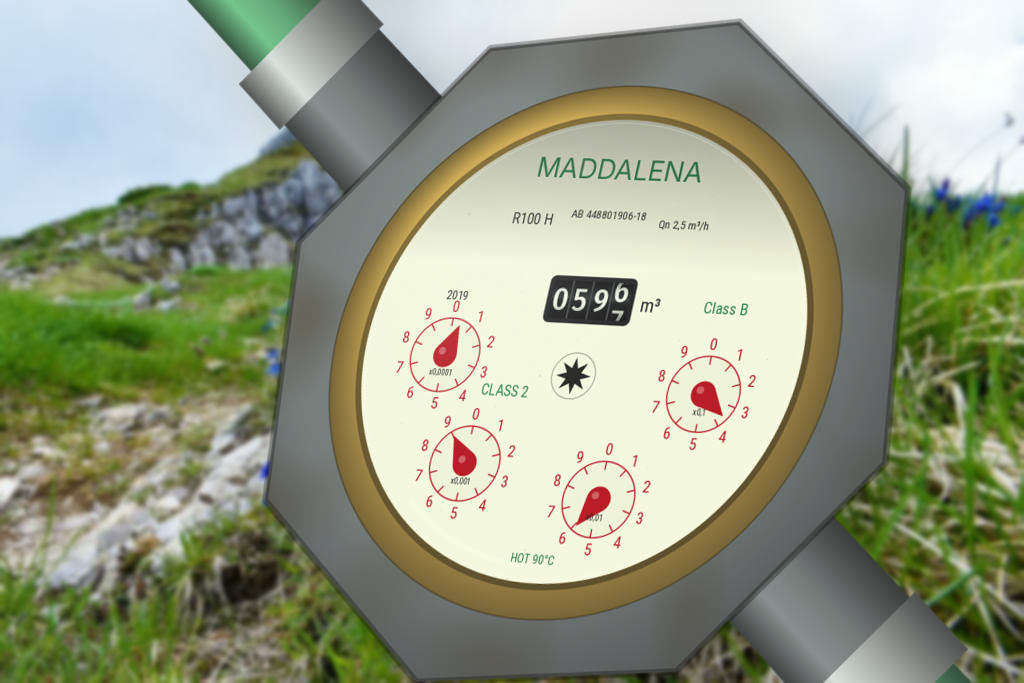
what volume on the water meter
596.3590 m³
